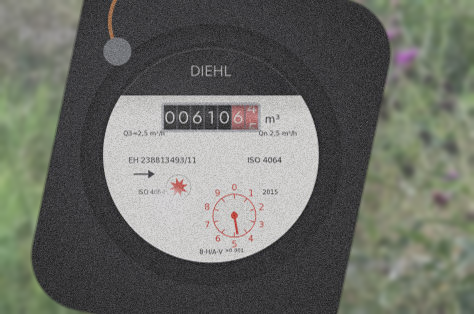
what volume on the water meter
610.644 m³
